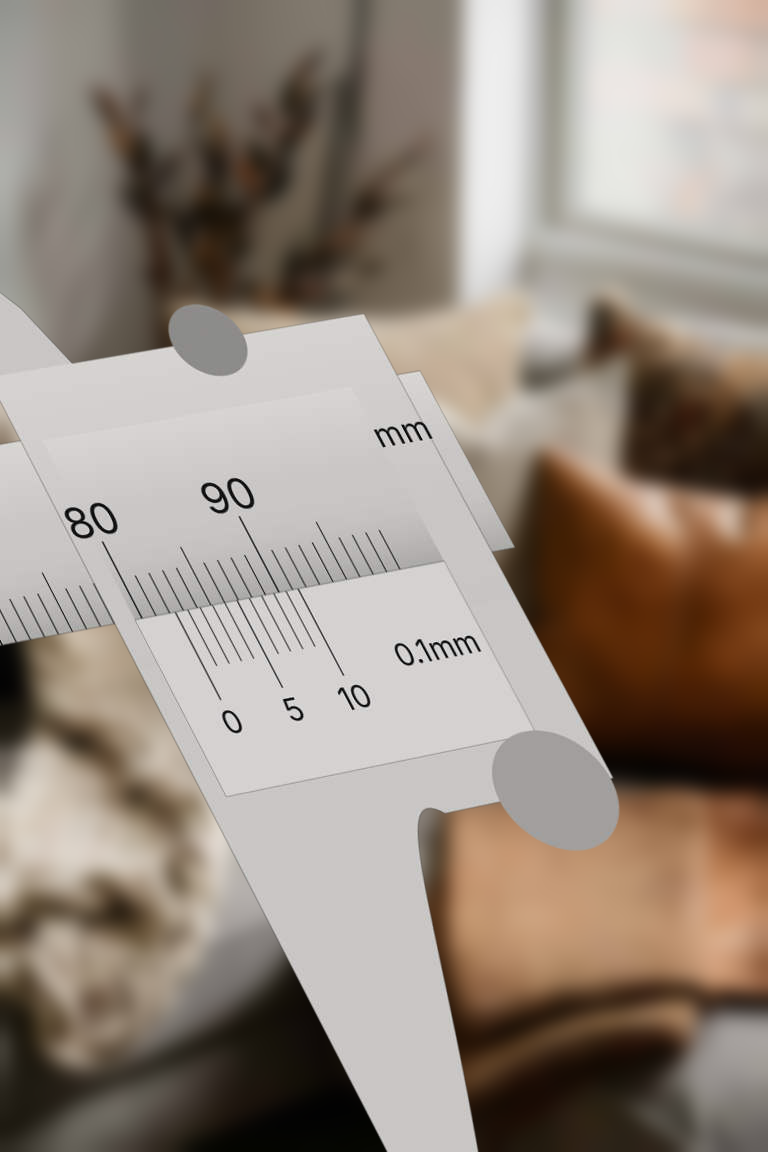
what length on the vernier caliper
82.4 mm
